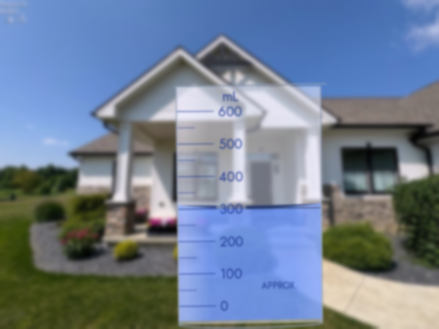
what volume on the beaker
300 mL
